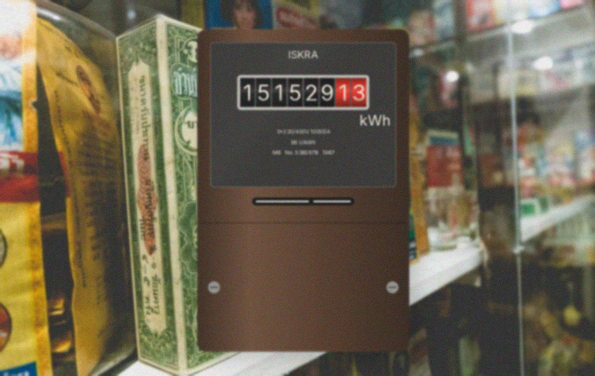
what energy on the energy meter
151529.13 kWh
